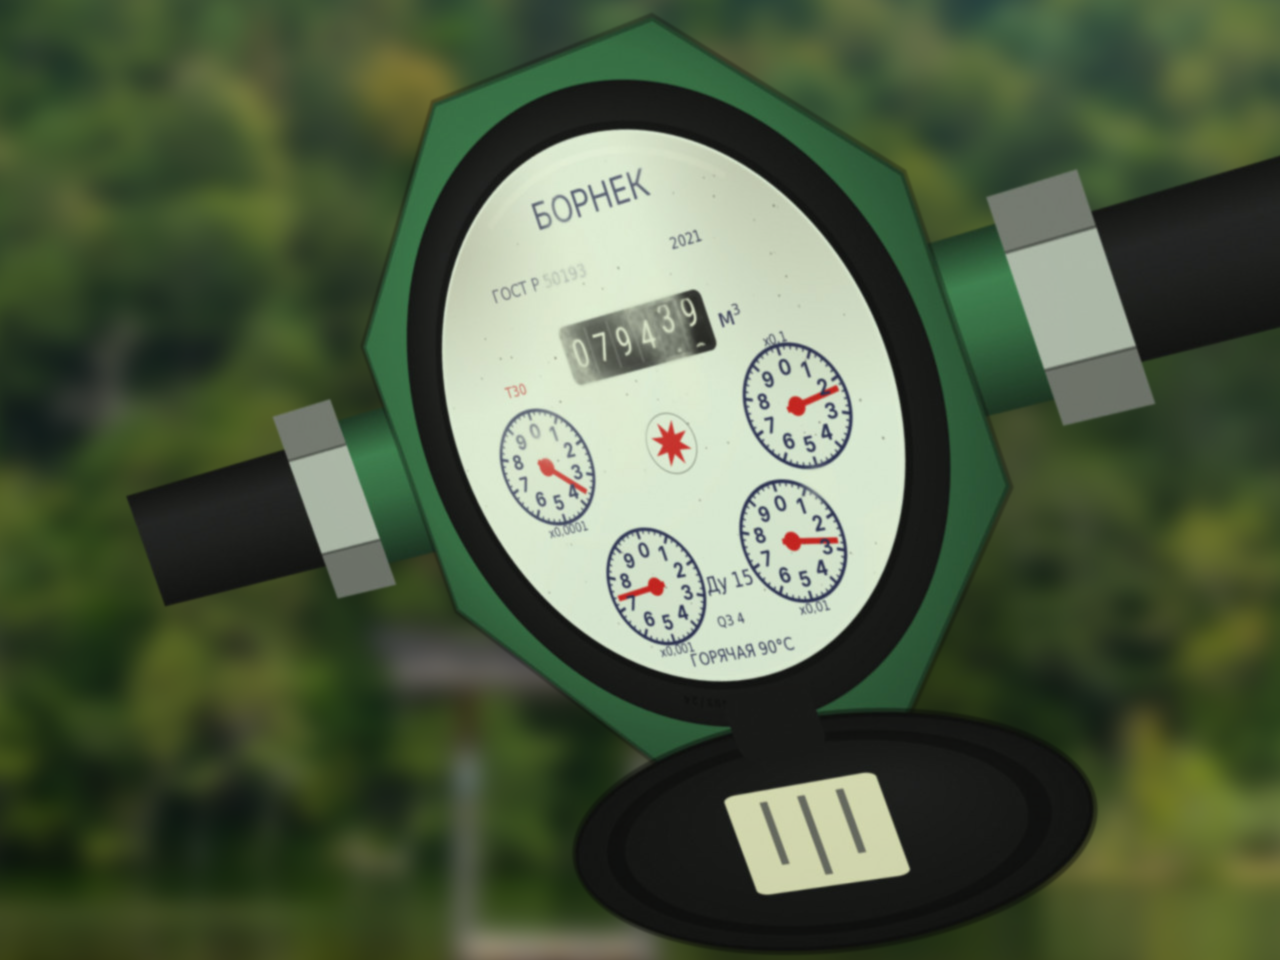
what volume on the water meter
79439.2273 m³
